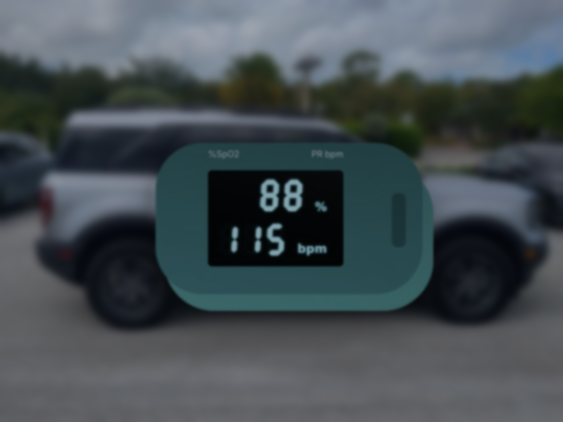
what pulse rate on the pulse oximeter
115 bpm
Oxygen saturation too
88 %
